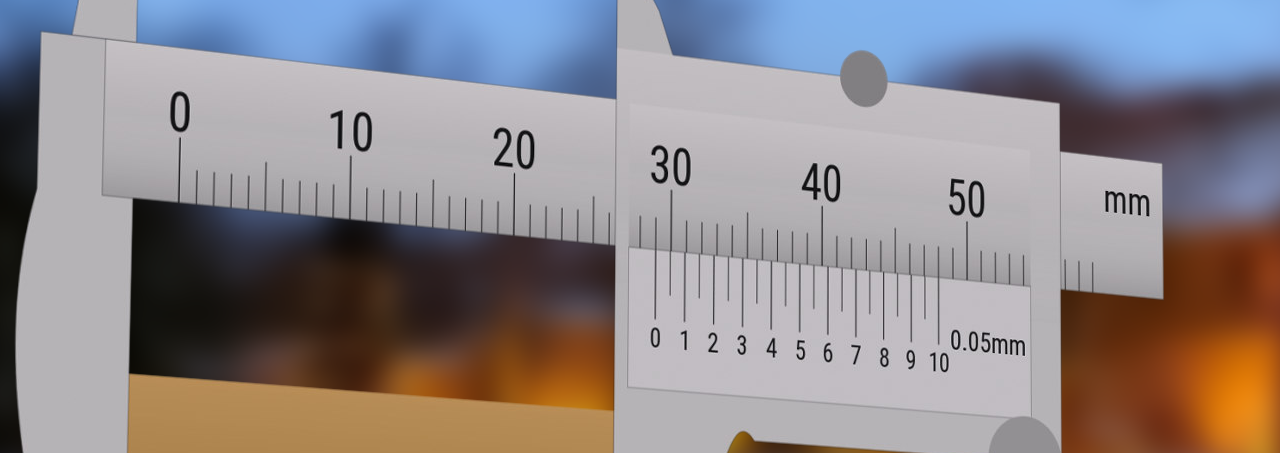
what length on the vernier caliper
29.0 mm
